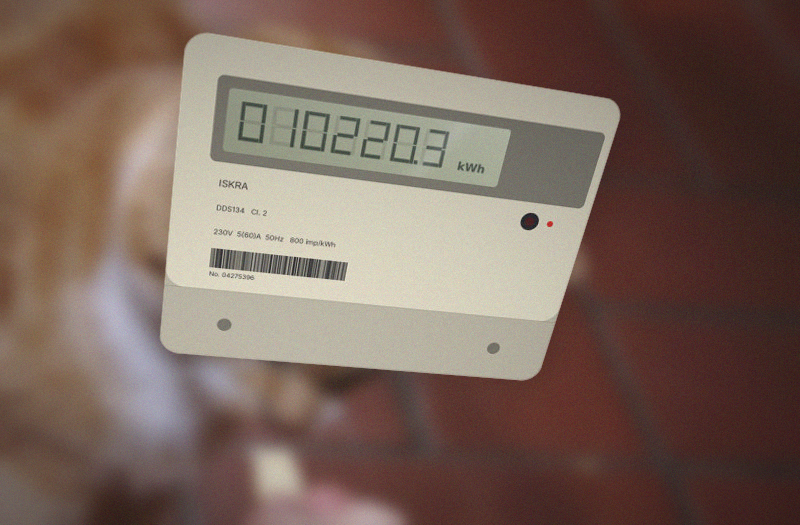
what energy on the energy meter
10220.3 kWh
